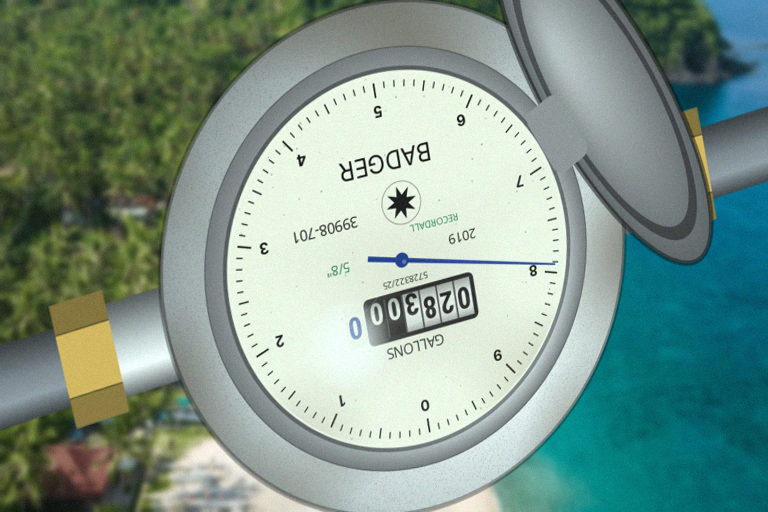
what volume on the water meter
282997.9 gal
